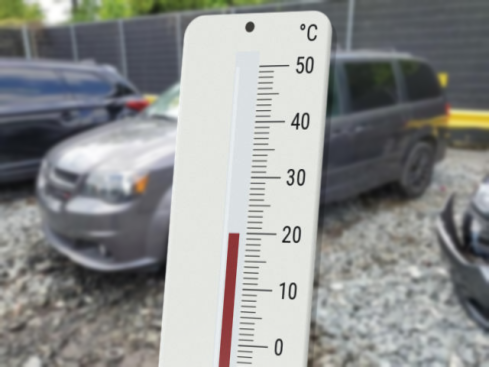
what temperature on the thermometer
20 °C
